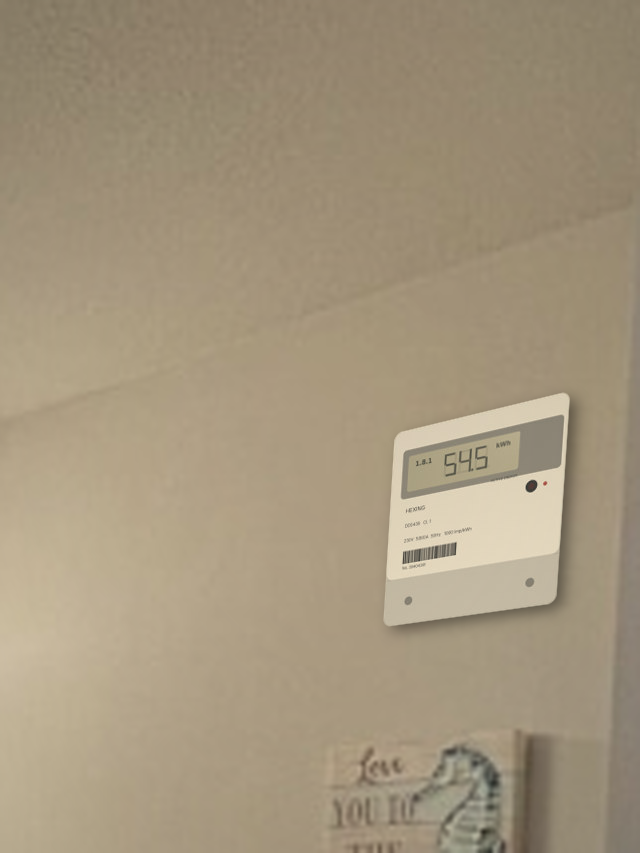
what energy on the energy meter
54.5 kWh
